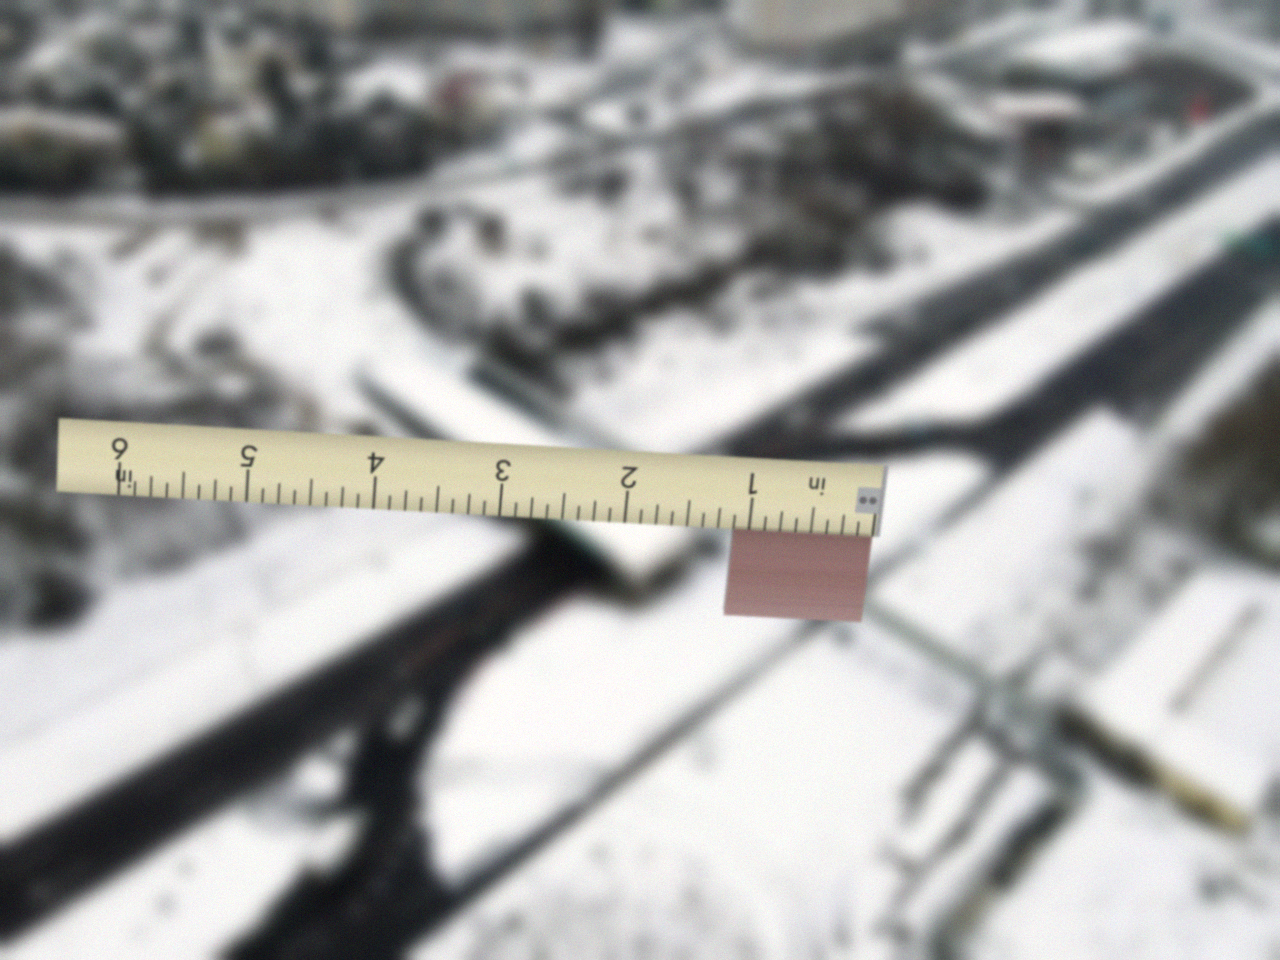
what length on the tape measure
1.125 in
